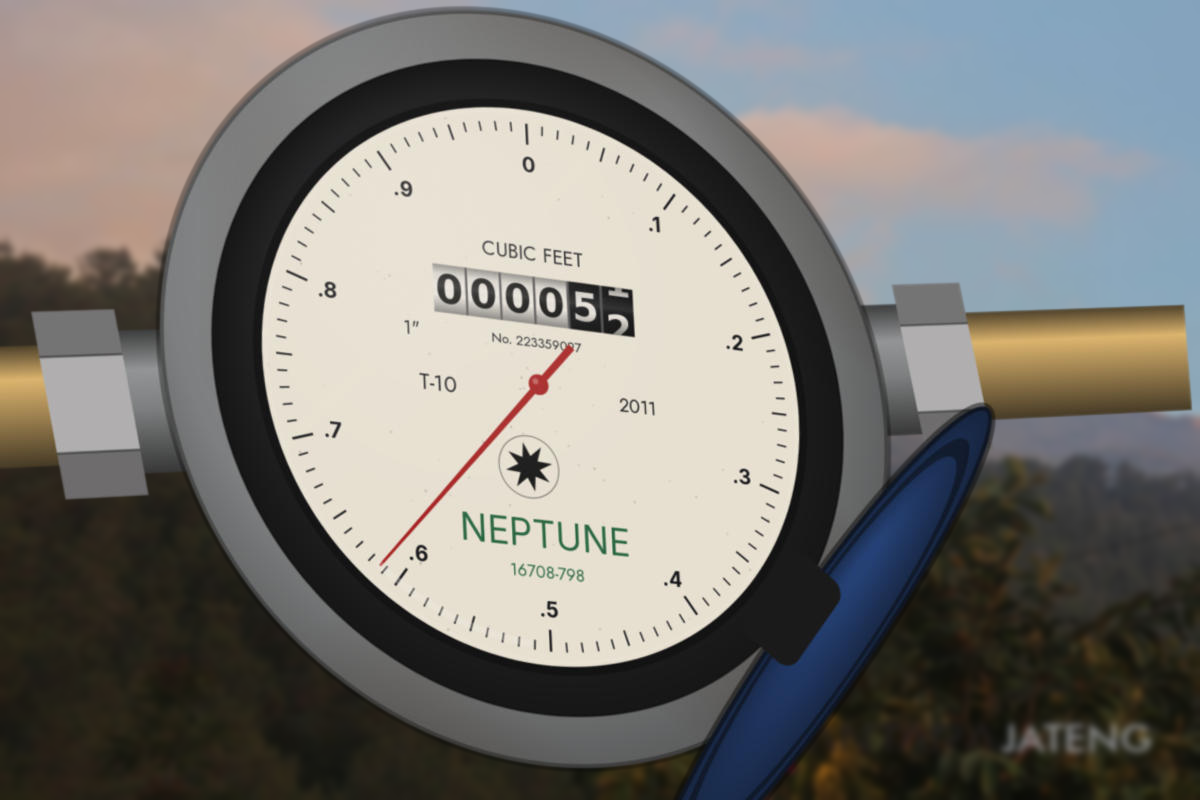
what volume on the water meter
51.61 ft³
